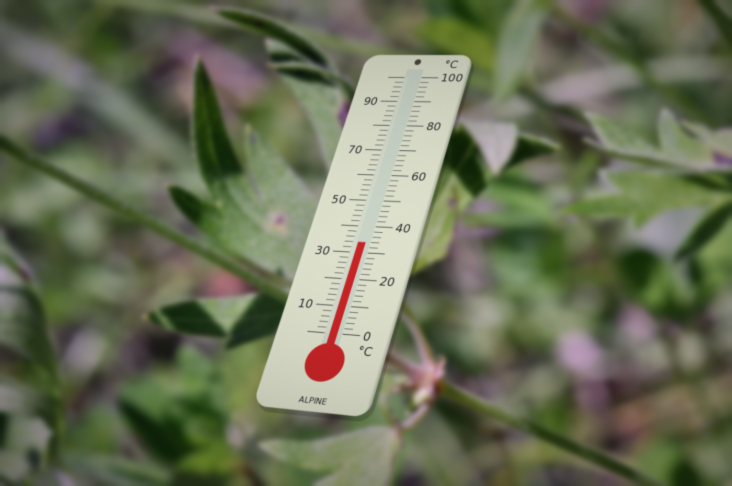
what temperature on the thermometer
34 °C
